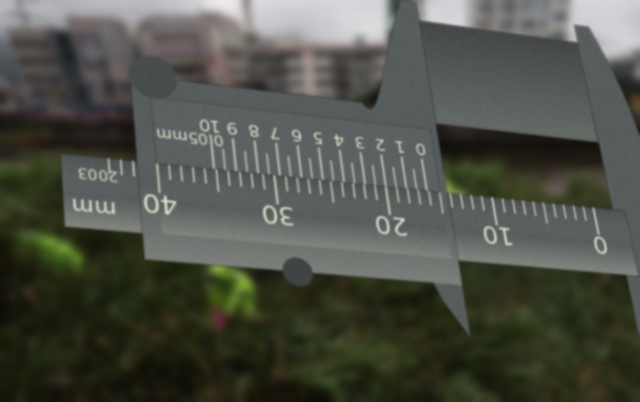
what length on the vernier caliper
16.2 mm
